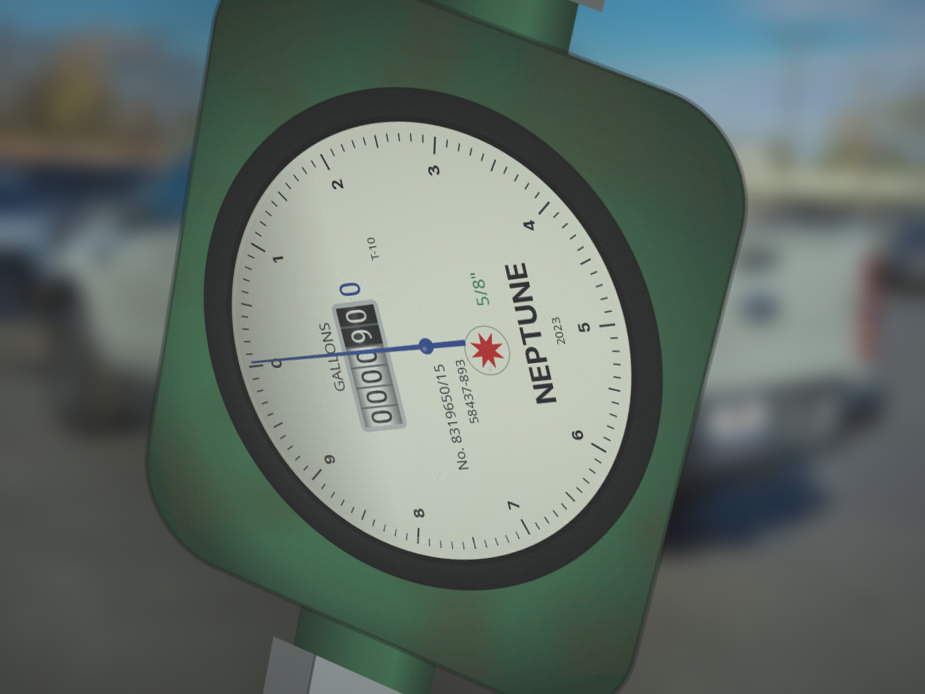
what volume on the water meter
900.0 gal
